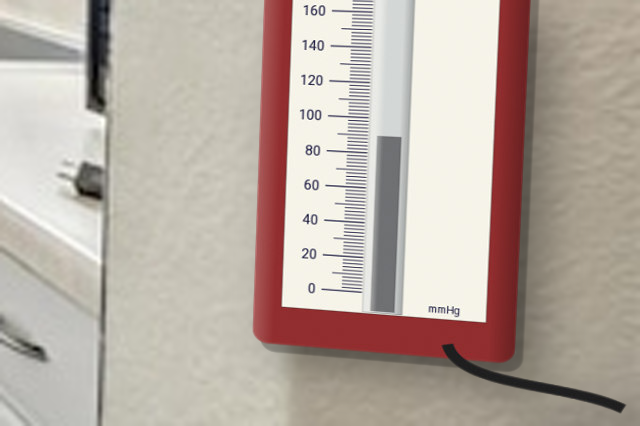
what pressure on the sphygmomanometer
90 mmHg
